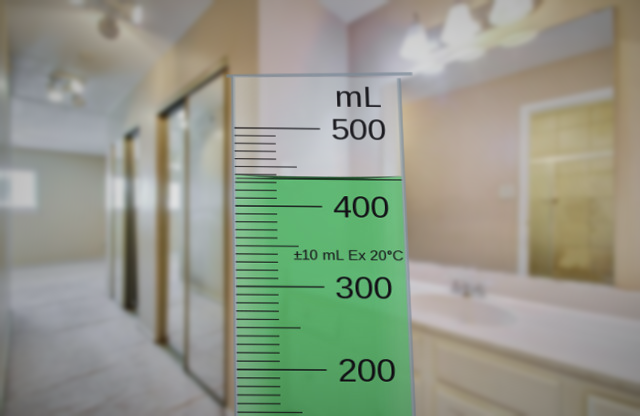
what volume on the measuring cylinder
435 mL
